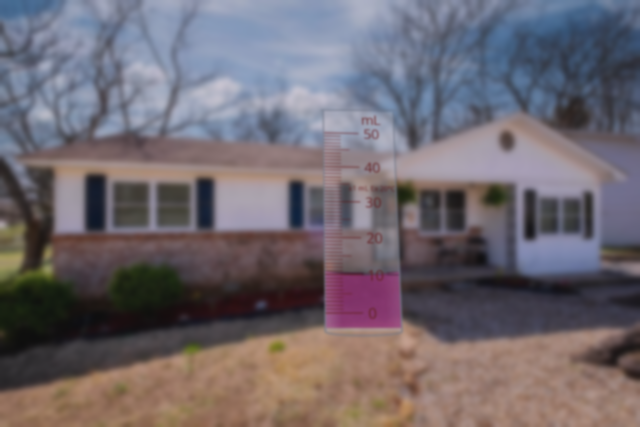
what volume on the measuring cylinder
10 mL
